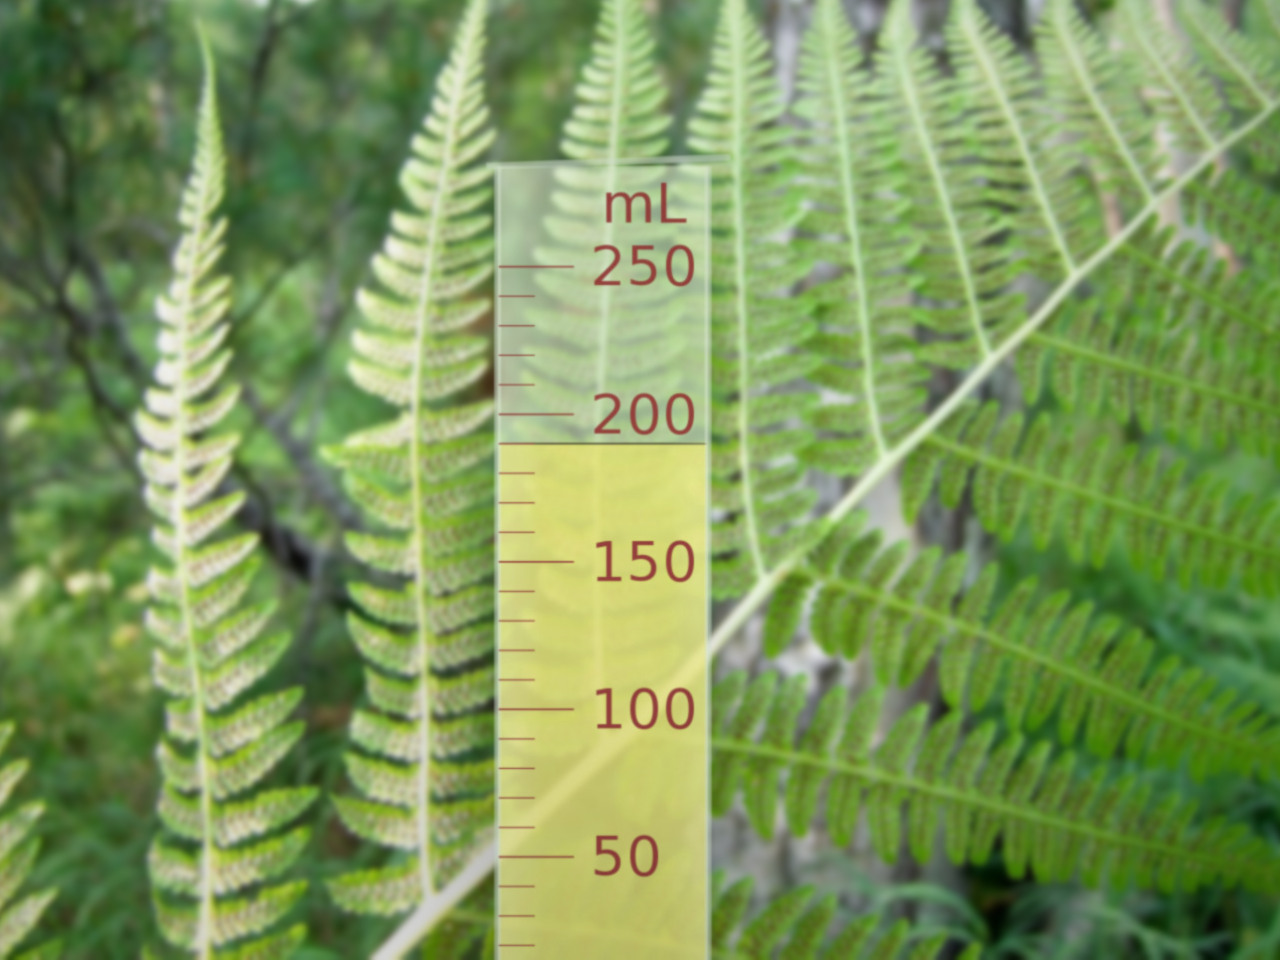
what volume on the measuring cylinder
190 mL
